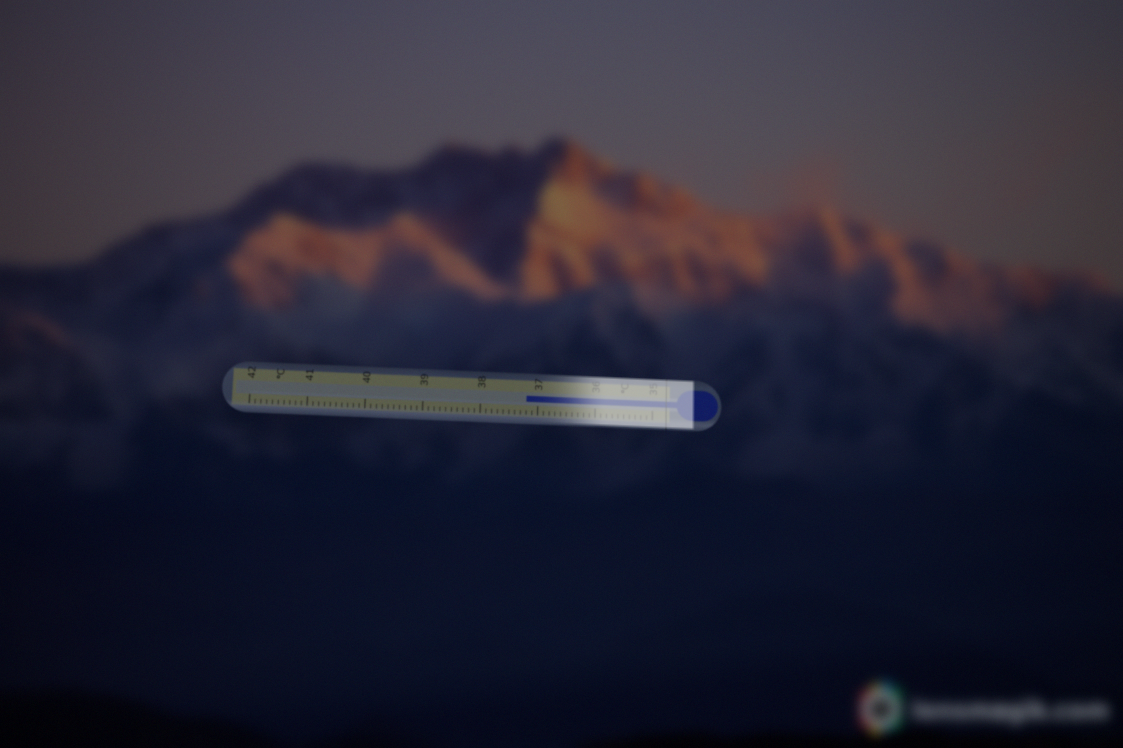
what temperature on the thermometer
37.2 °C
